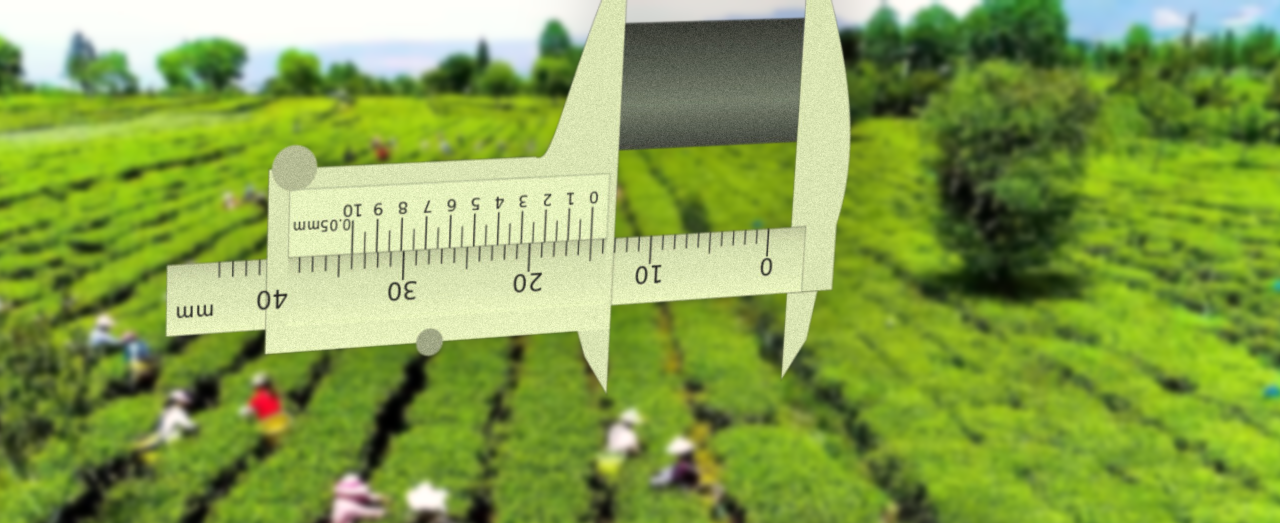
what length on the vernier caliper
15.0 mm
